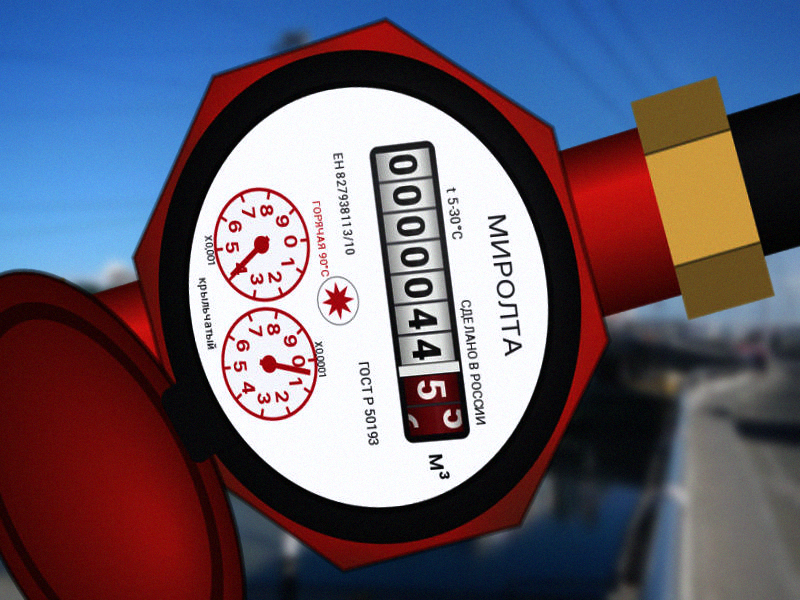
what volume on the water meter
44.5540 m³
